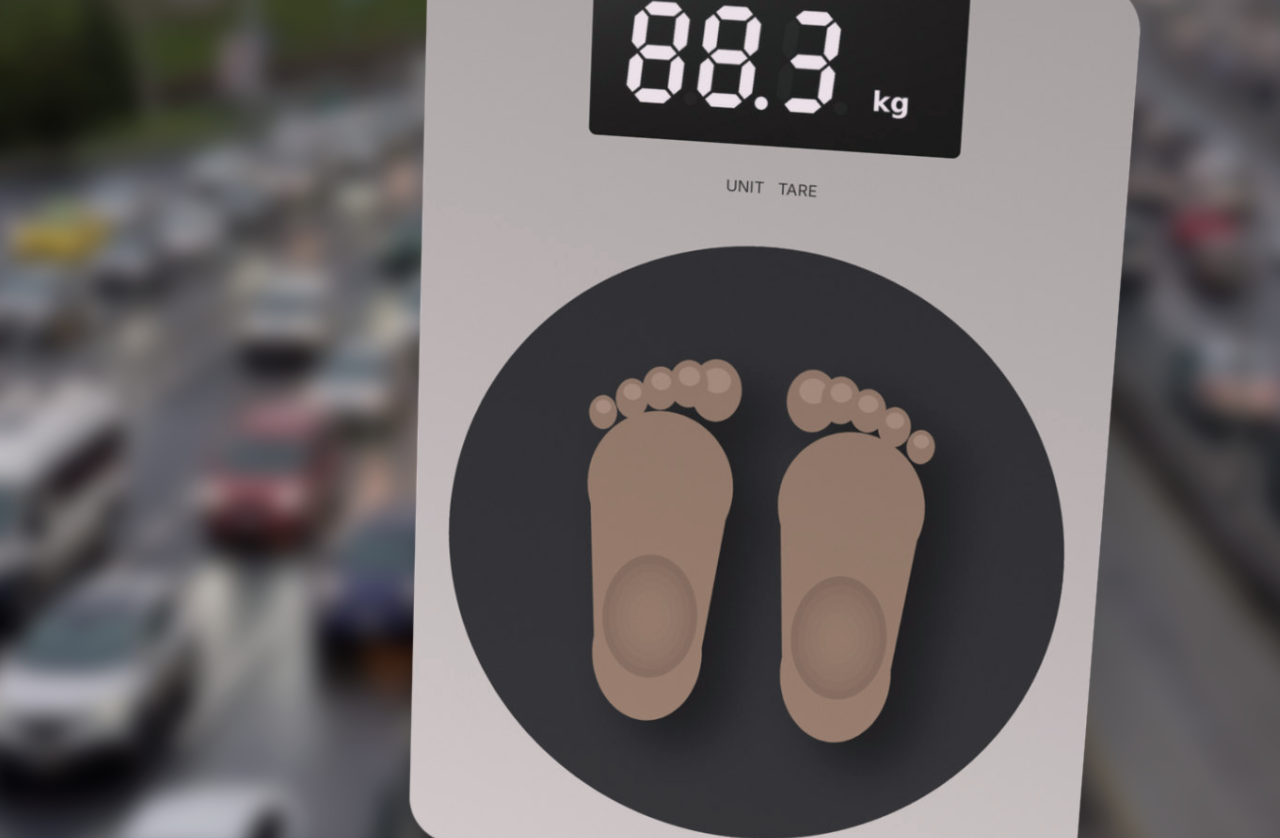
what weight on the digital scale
88.3 kg
